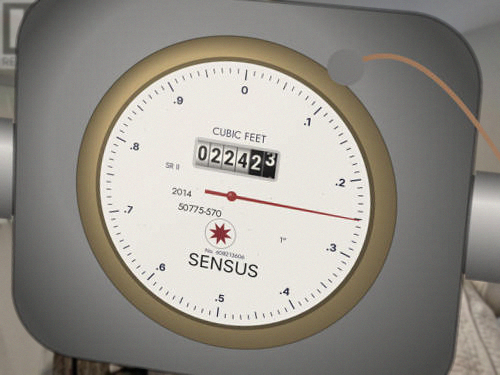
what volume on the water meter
22423.25 ft³
